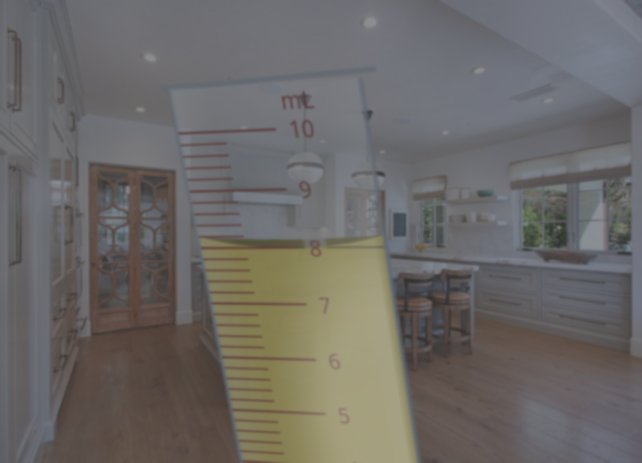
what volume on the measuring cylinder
8 mL
